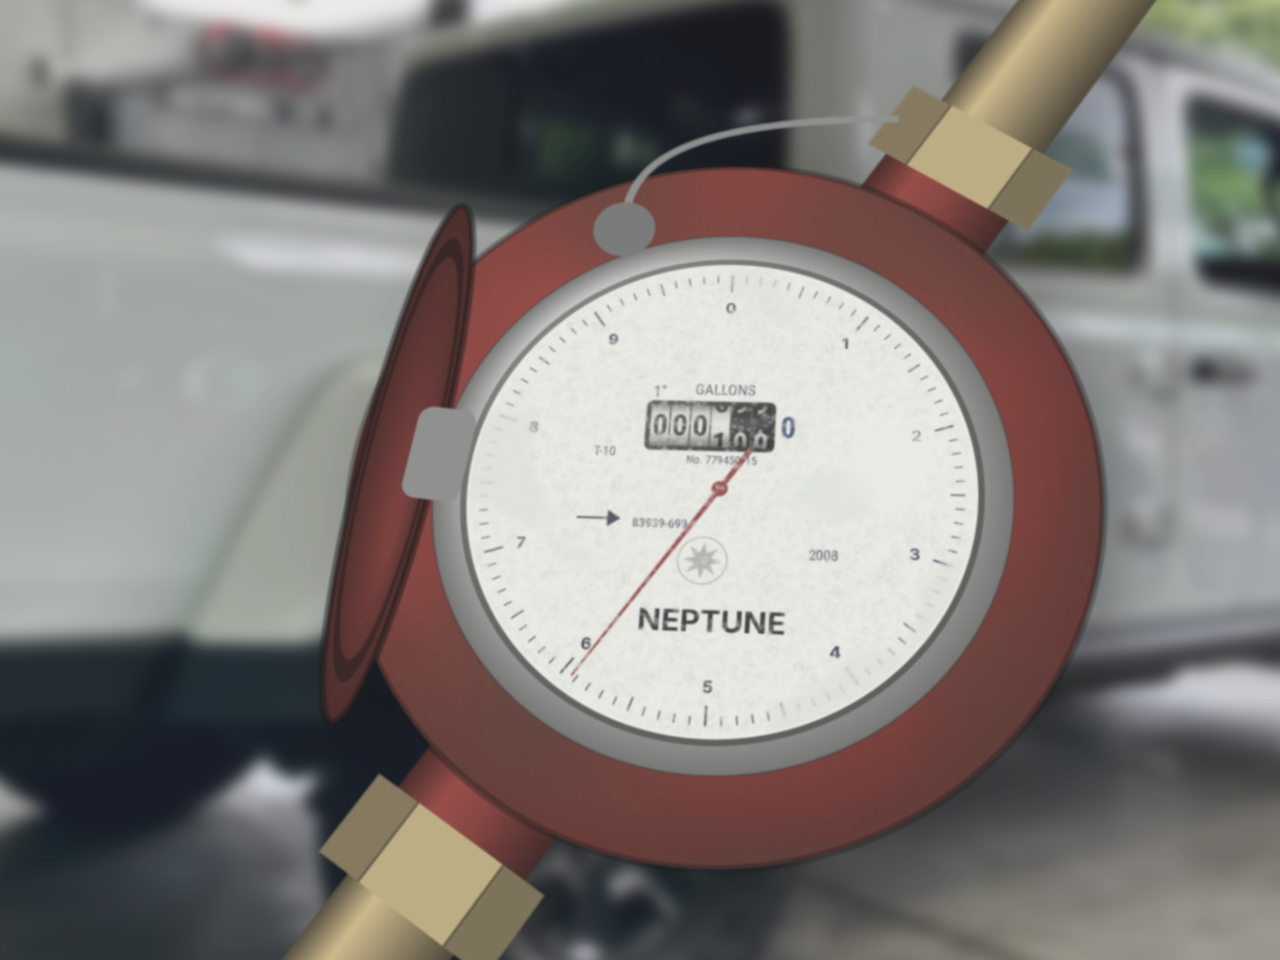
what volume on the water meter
995.9 gal
